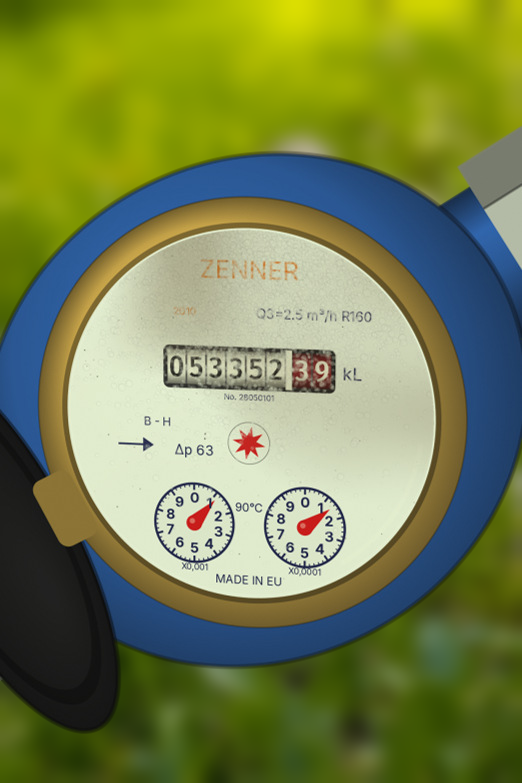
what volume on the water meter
53352.3911 kL
